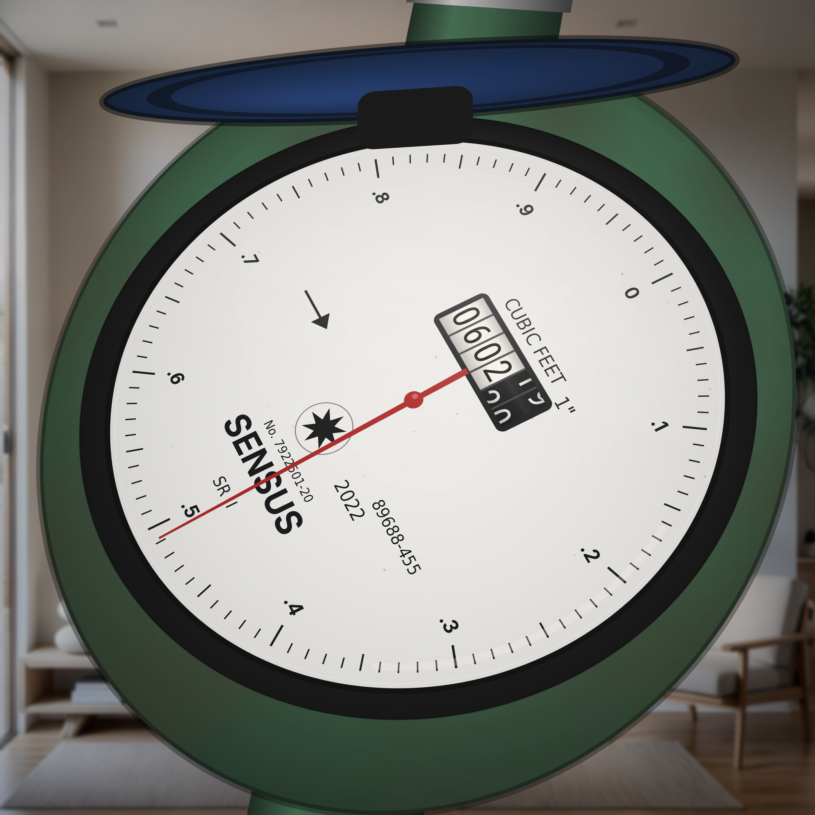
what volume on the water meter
60219.49 ft³
